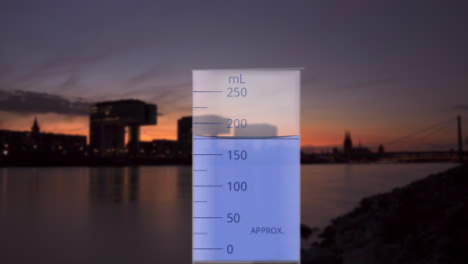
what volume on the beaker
175 mL
